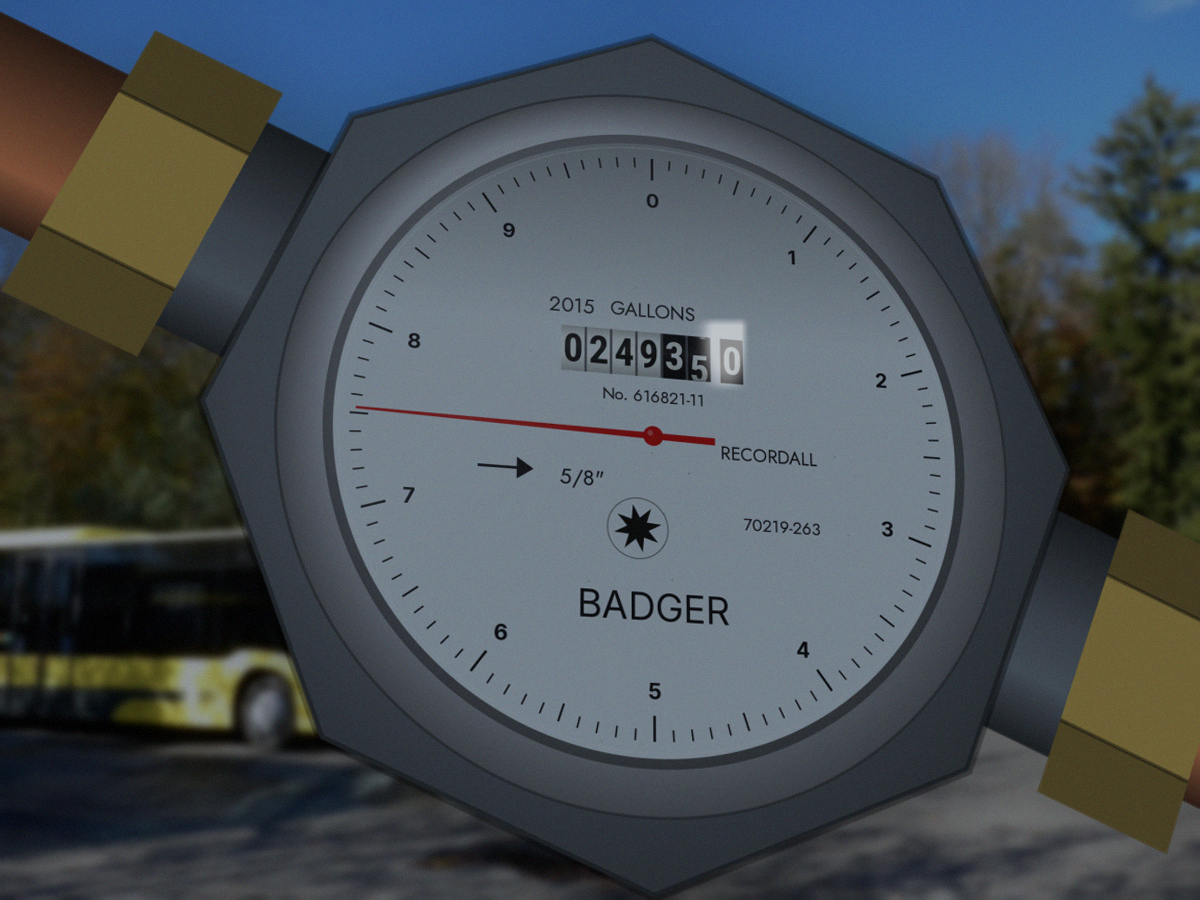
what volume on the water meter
249347.5 gal
